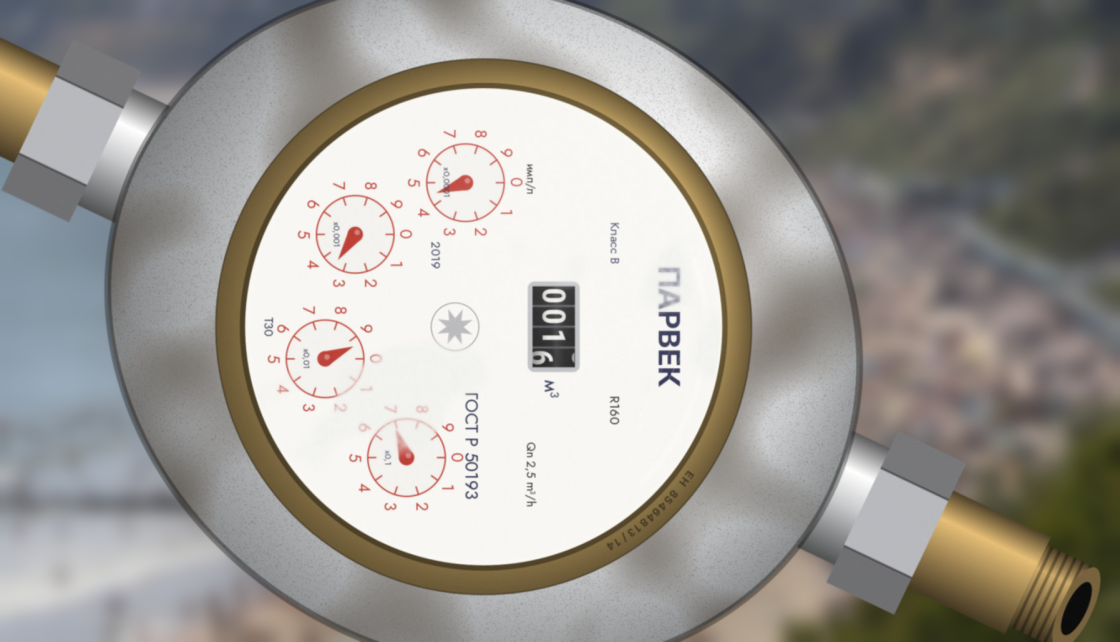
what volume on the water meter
15.6934 m³
